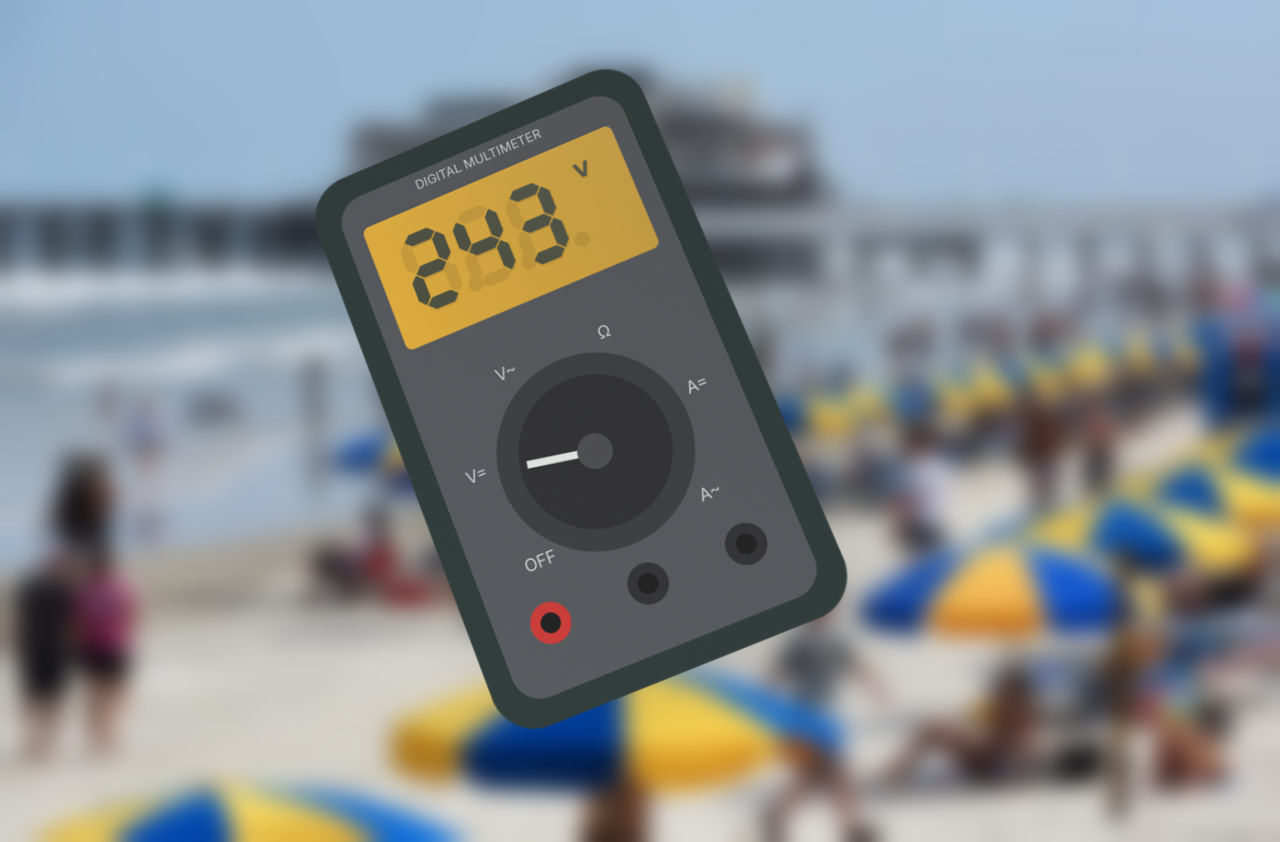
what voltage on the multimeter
243 V
